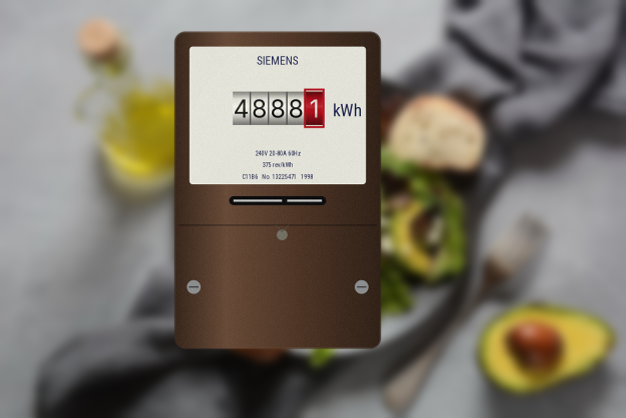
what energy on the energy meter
4888.1 kWh
